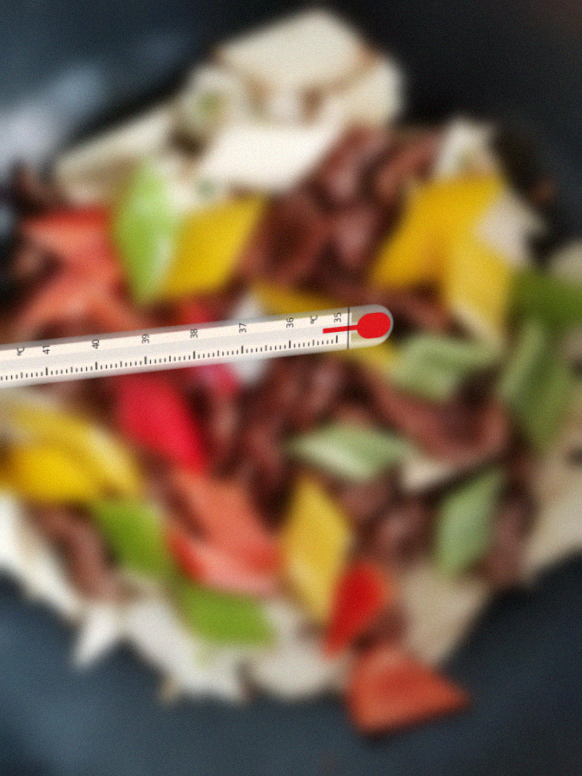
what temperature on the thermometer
35.3 °C
